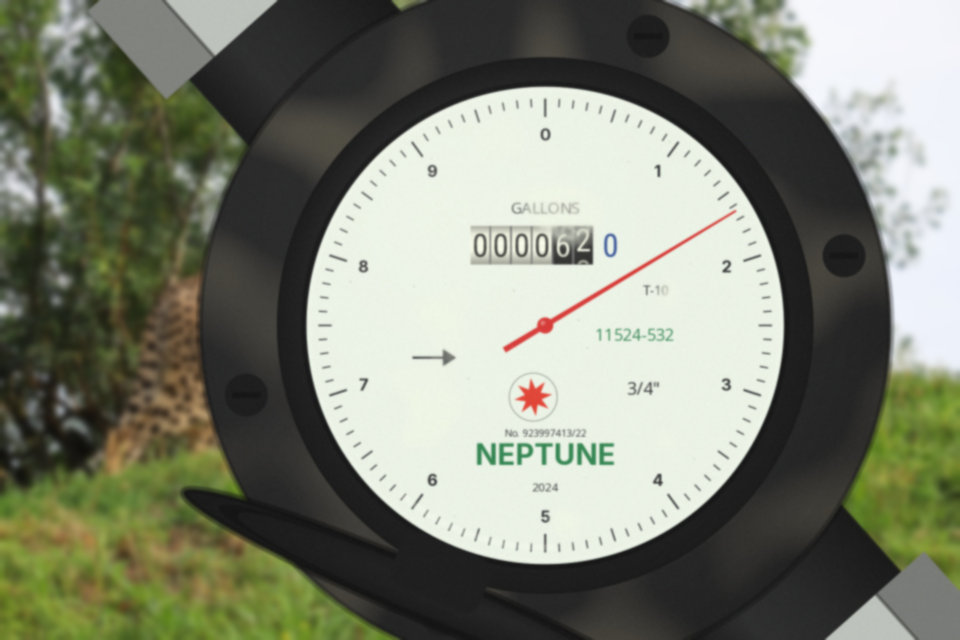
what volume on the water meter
621.6 gal
